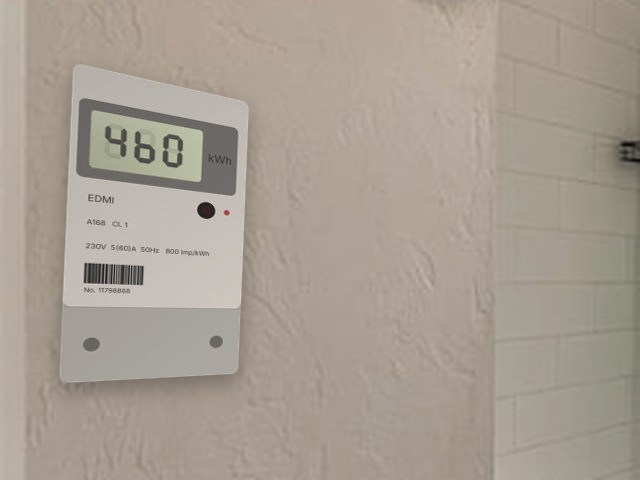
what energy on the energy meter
460 kWh
